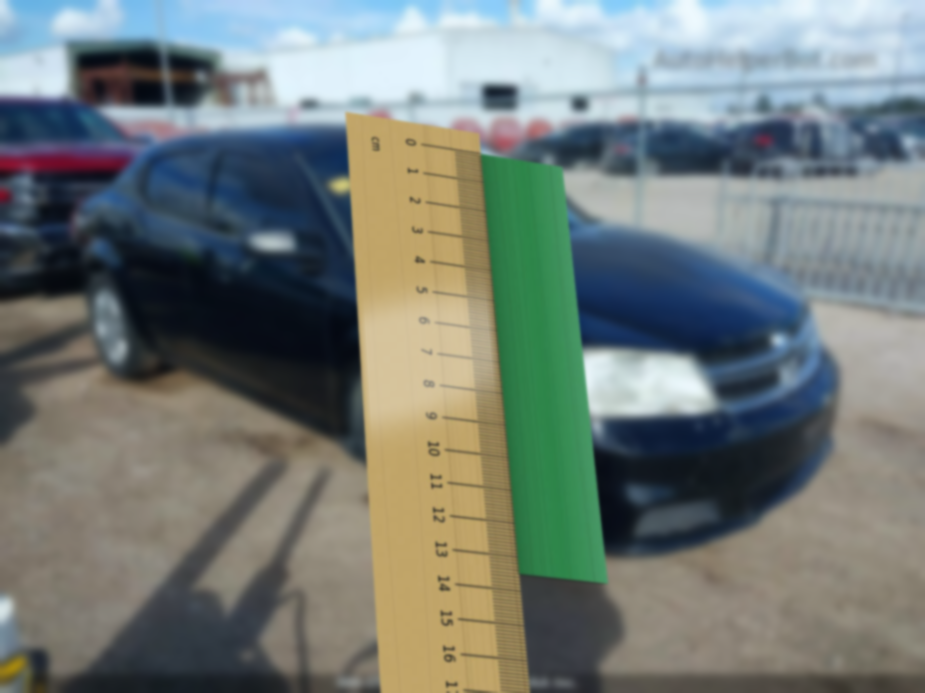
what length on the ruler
13.5 cm
